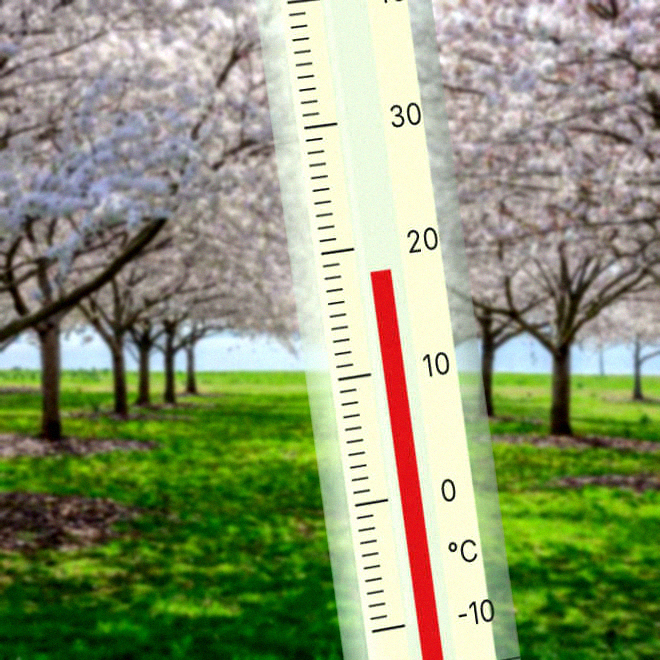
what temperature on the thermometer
18 °C
